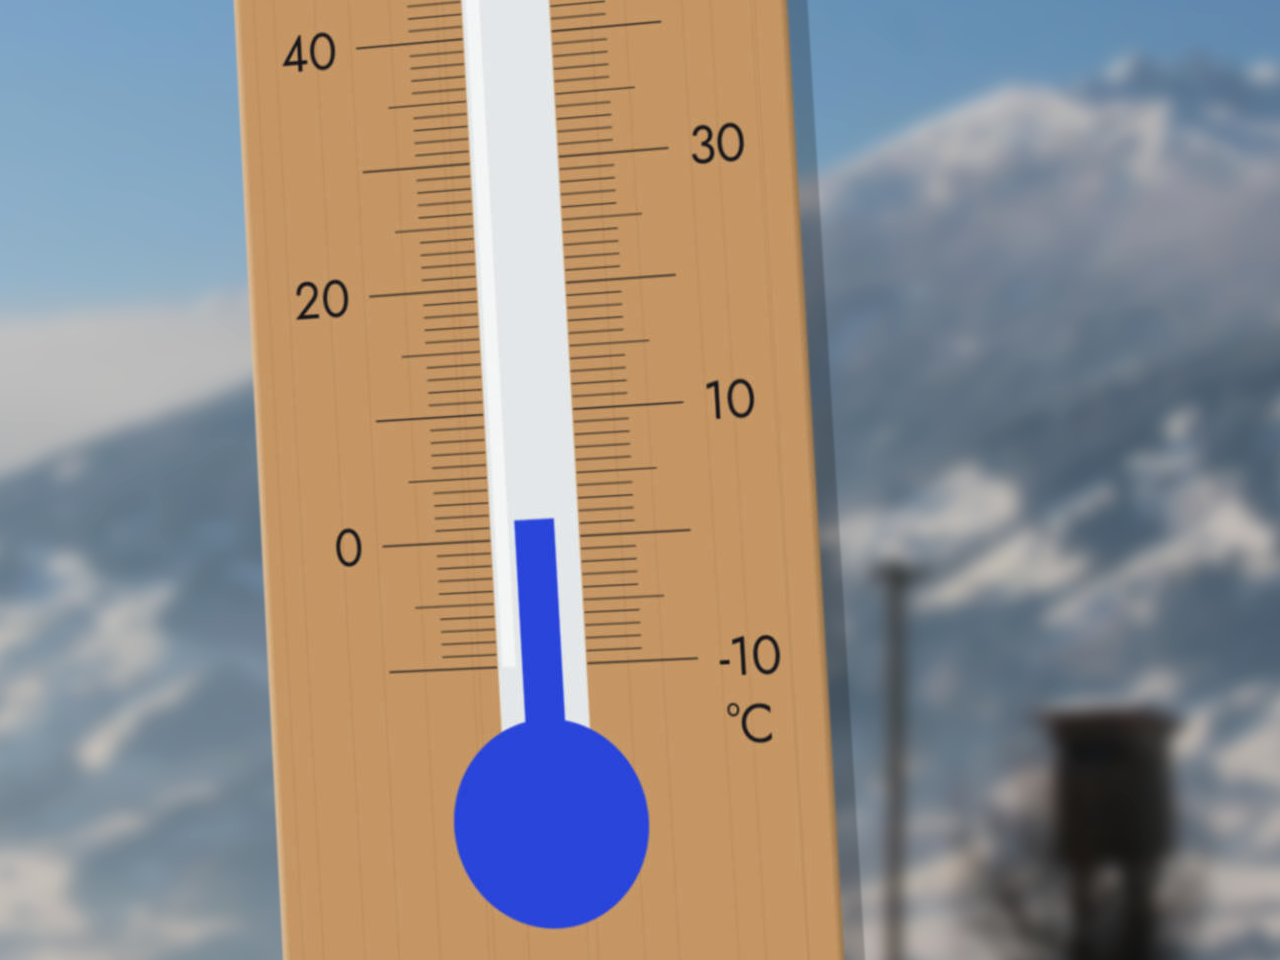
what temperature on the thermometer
1.5 °C
